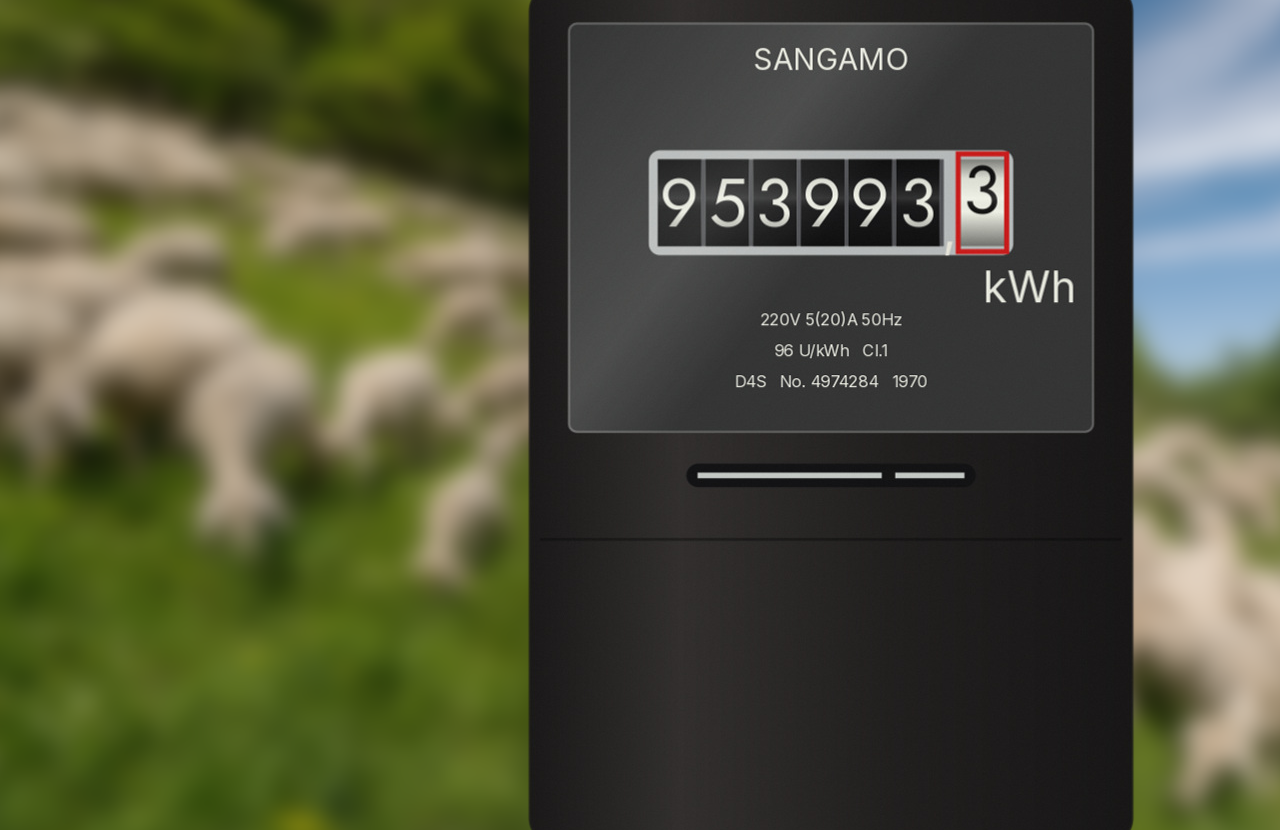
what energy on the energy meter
953993.3 kWh
